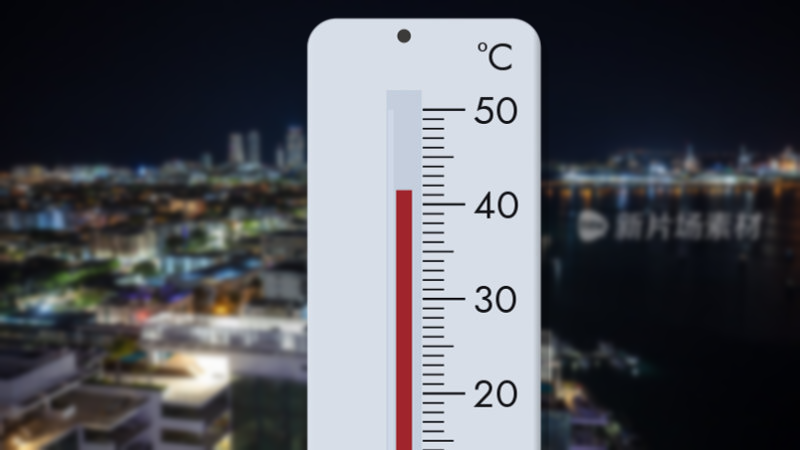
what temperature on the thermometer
41.5 °C
